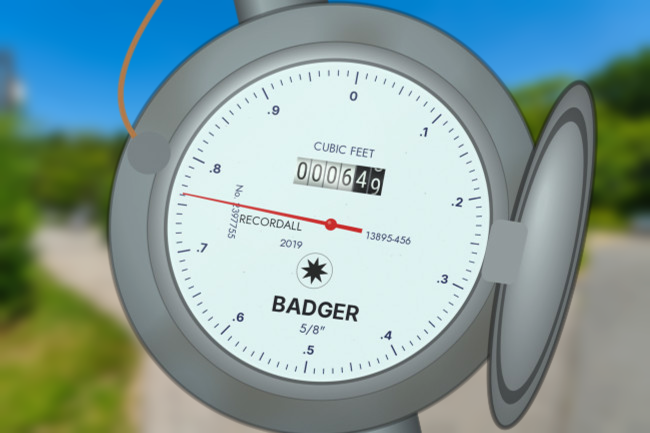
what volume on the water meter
648.76 ft³
